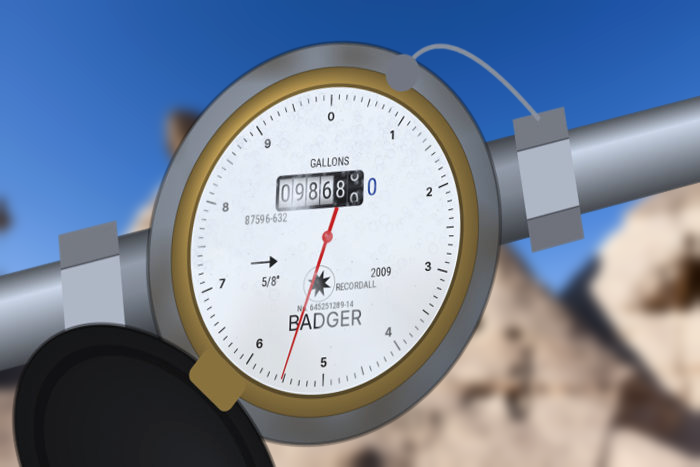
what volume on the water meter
986885.5 gal
